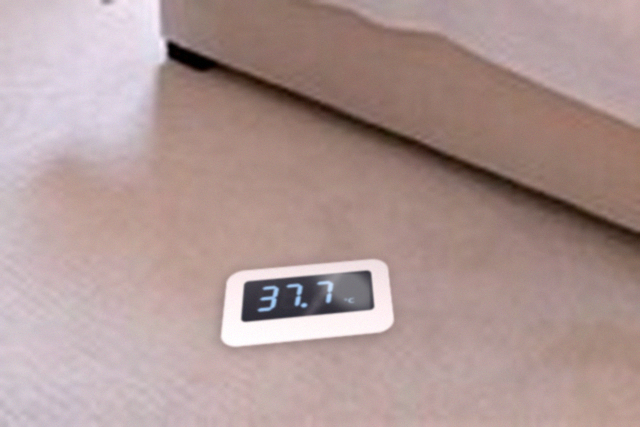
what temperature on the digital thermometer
37.7 °C
